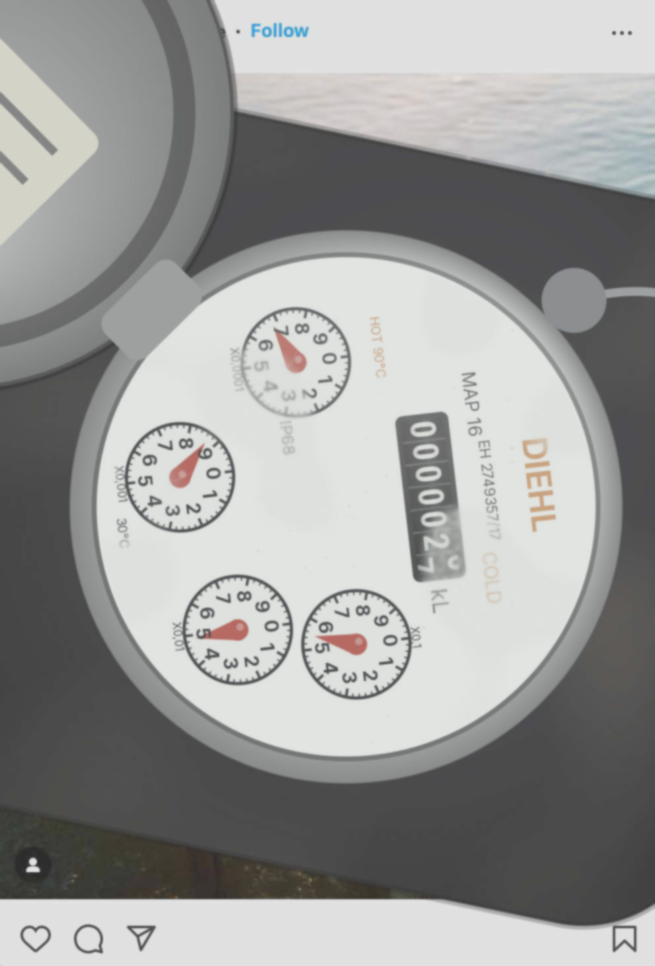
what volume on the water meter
26.5486 kL
